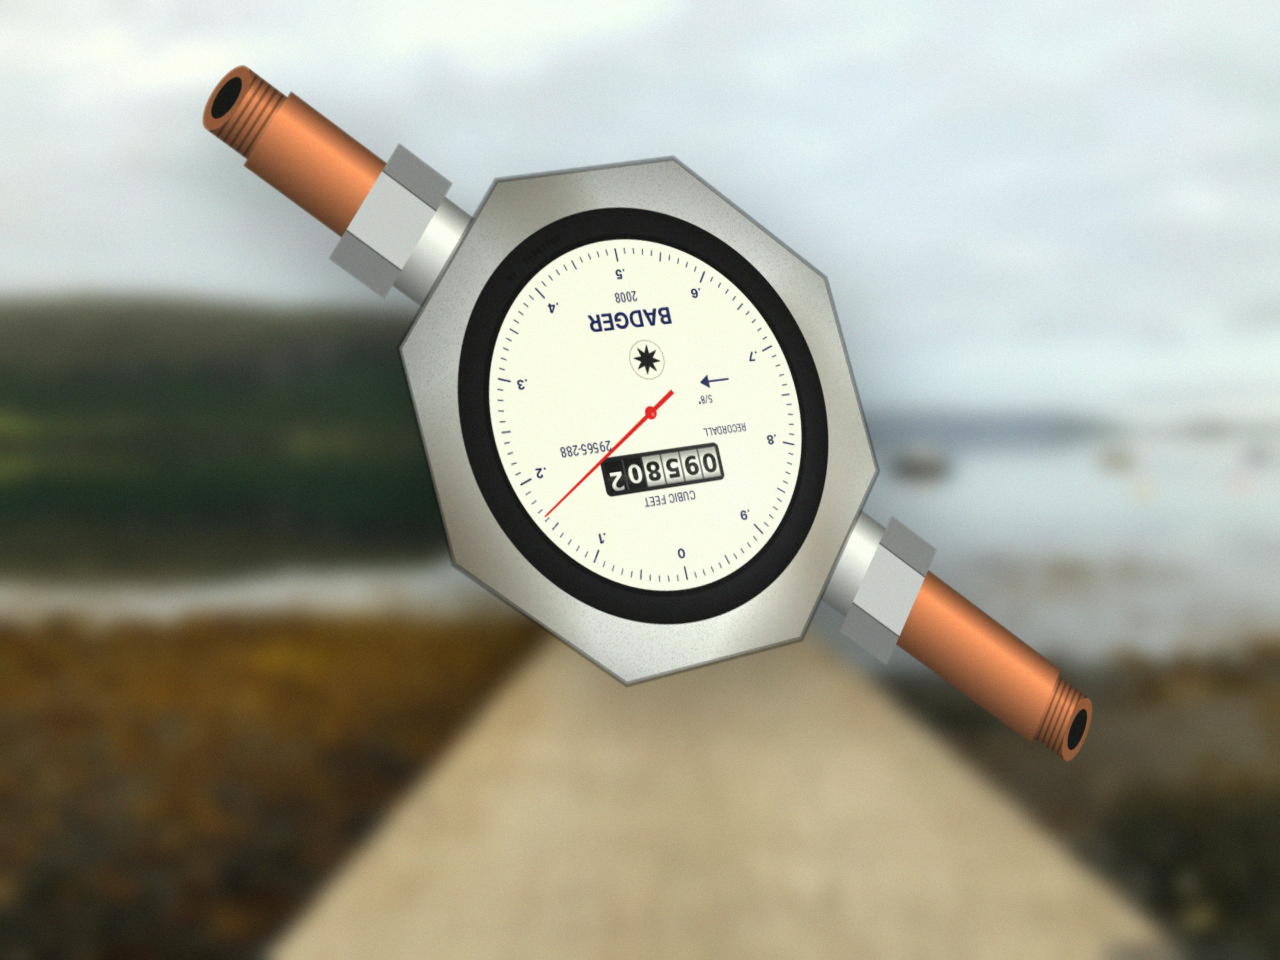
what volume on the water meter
95802.16 ft³
